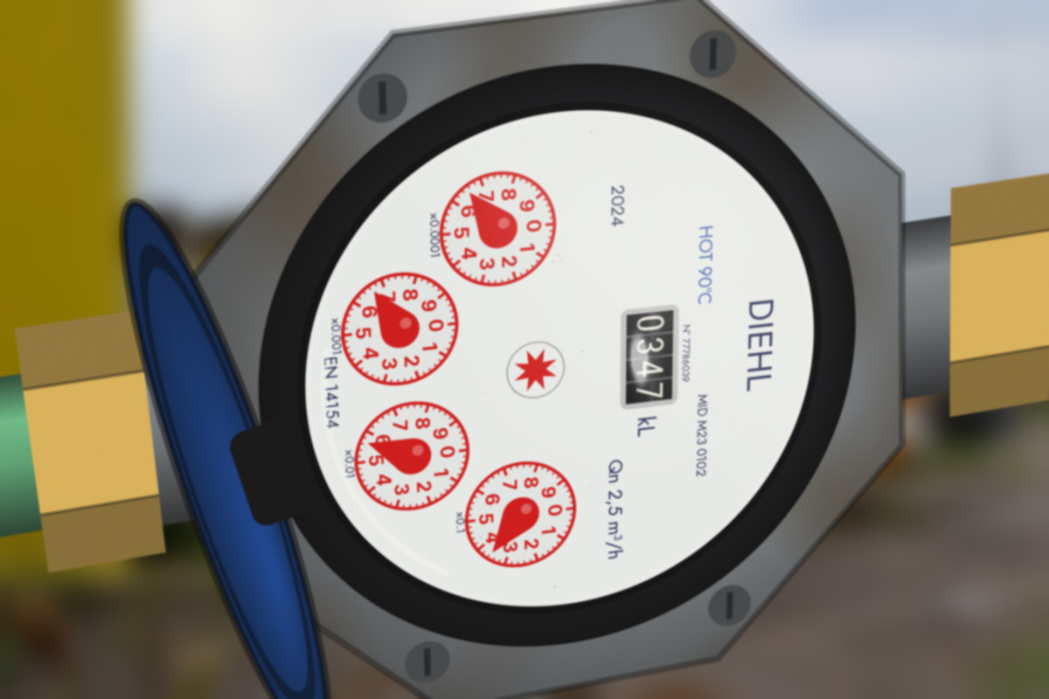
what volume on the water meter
347.3566 kL
